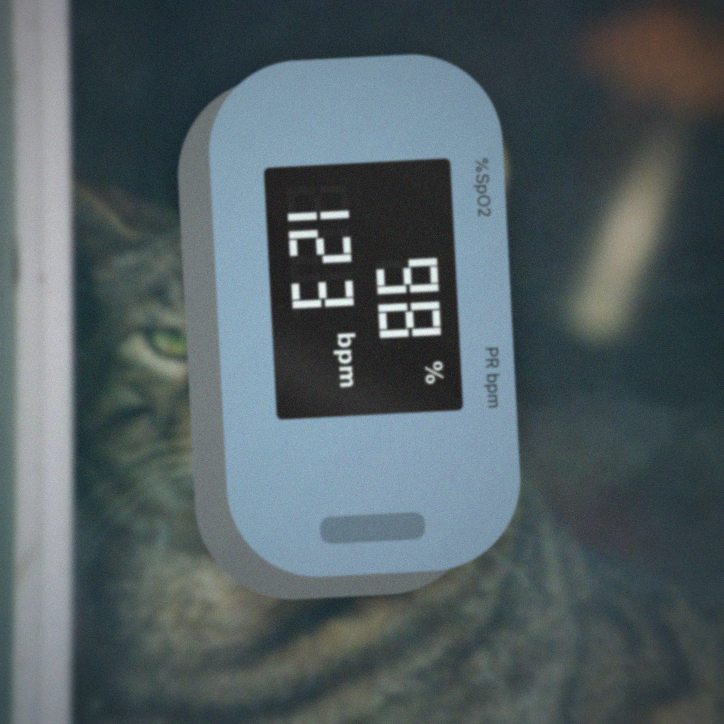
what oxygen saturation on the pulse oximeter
98 %
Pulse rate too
123 bpm
